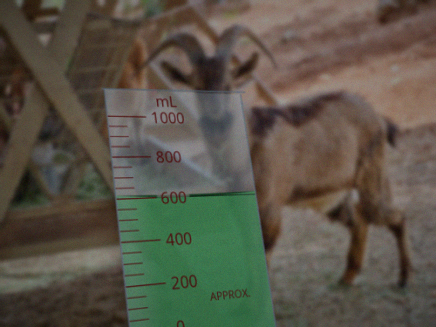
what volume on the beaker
600 mL
